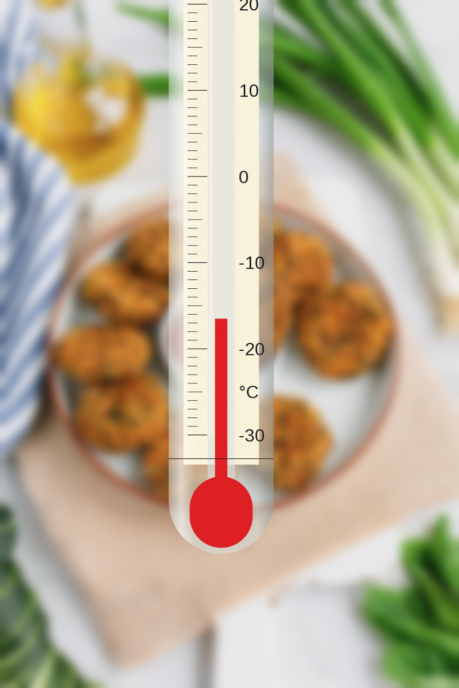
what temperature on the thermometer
-16.5 °C
